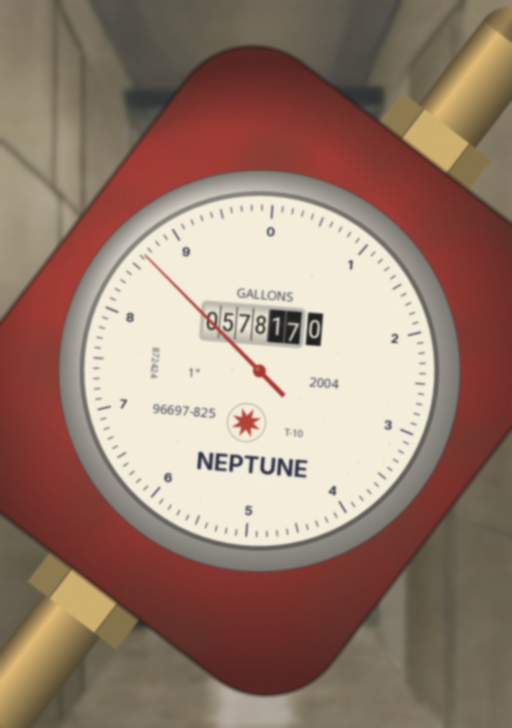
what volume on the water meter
578168.6 gal
